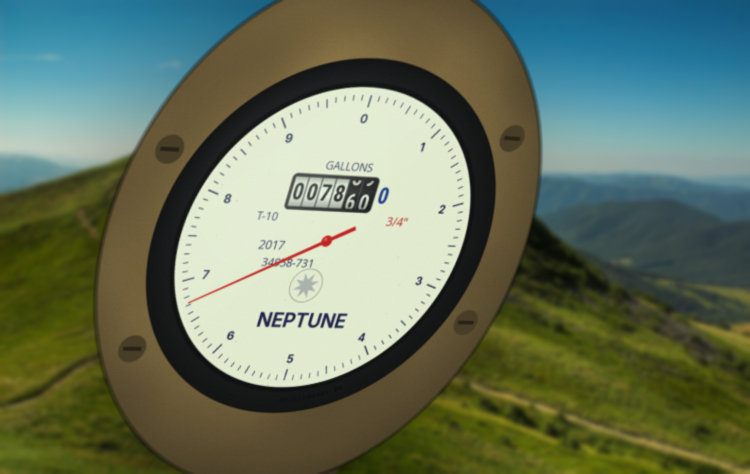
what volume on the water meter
78596.7 gal
